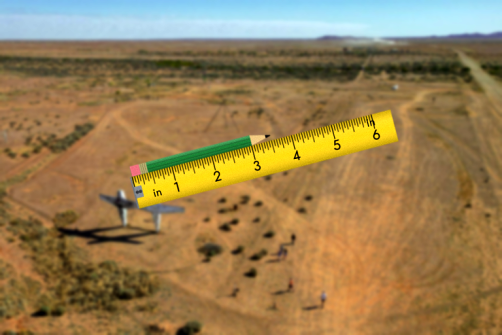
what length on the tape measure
3.5 in
